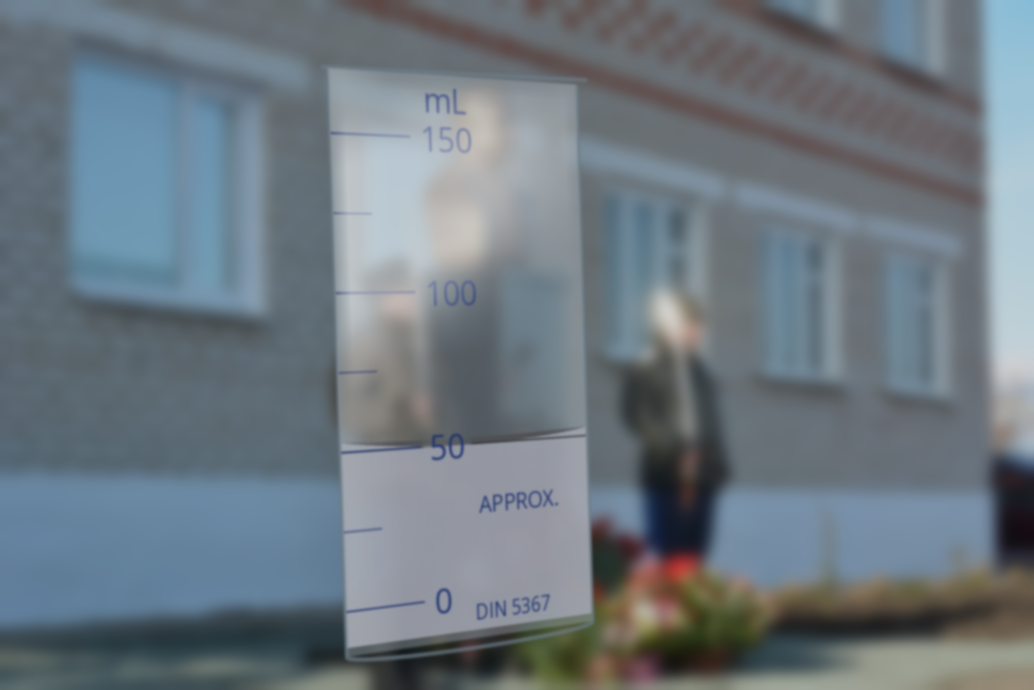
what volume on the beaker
50 mL
